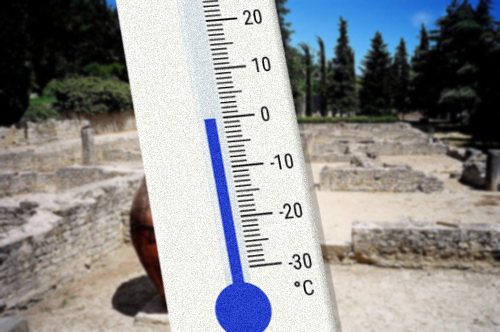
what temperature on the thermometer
0 °C
